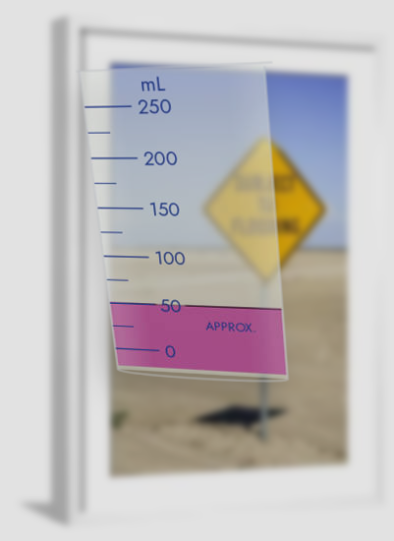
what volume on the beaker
50 mL
